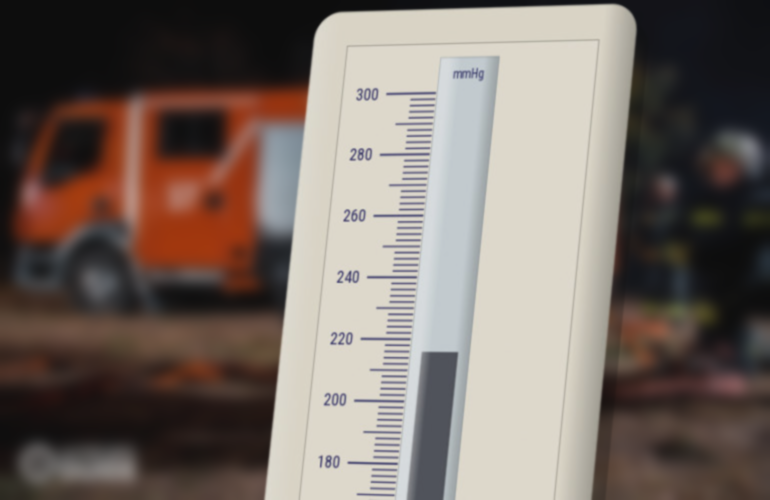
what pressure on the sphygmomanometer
216 mmHg
